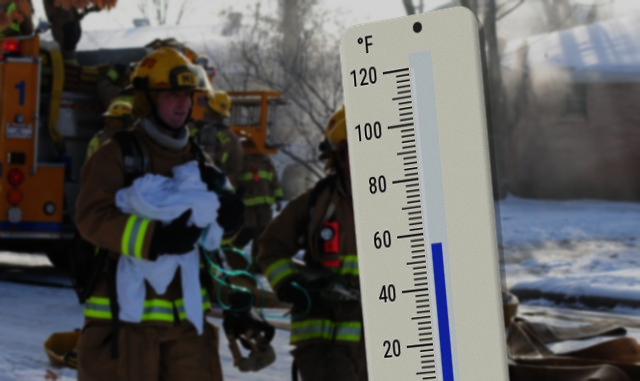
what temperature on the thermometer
56 °F
